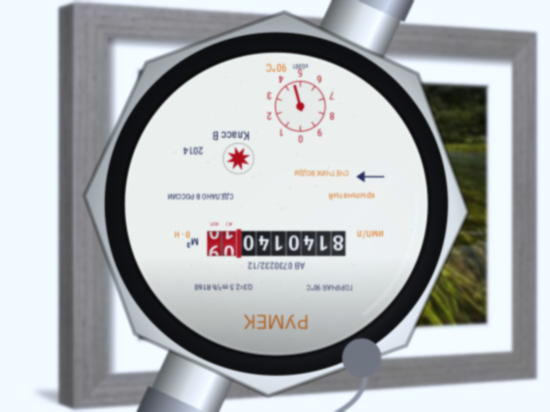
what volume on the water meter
8140140.094 m³
